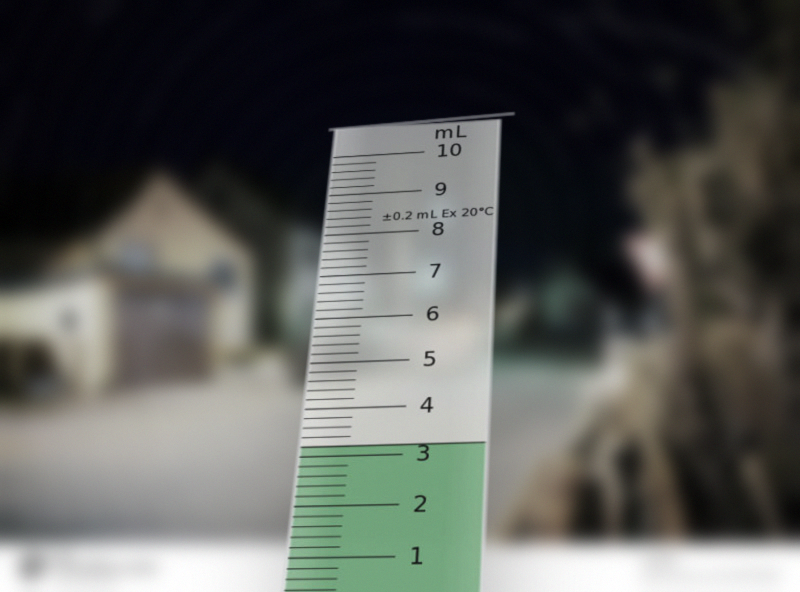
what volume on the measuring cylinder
3.2 mL
